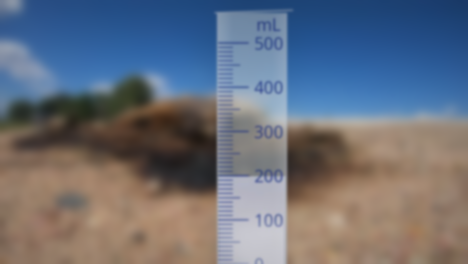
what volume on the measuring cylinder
200 mL
